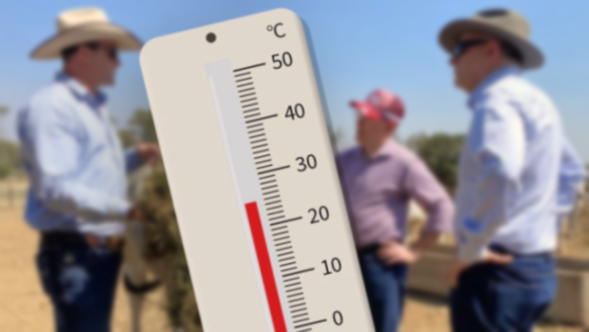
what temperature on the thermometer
25 °C
